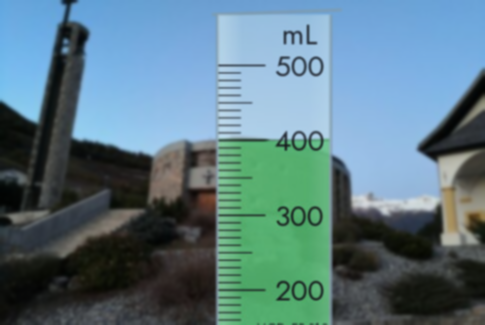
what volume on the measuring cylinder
400 mL
